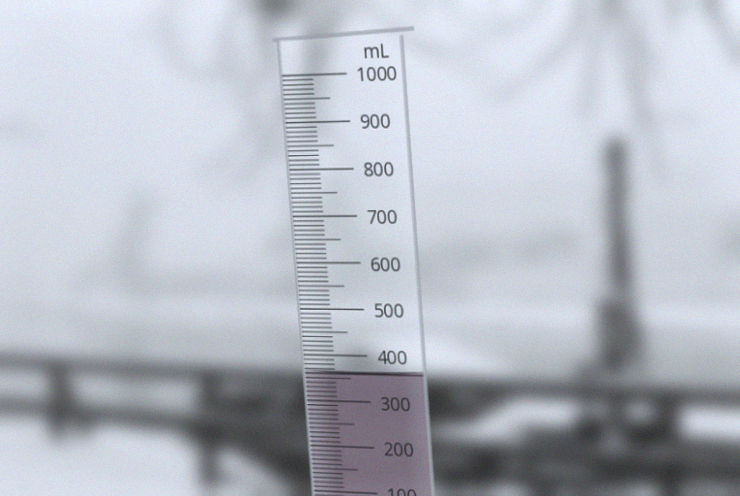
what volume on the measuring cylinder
360 mL
